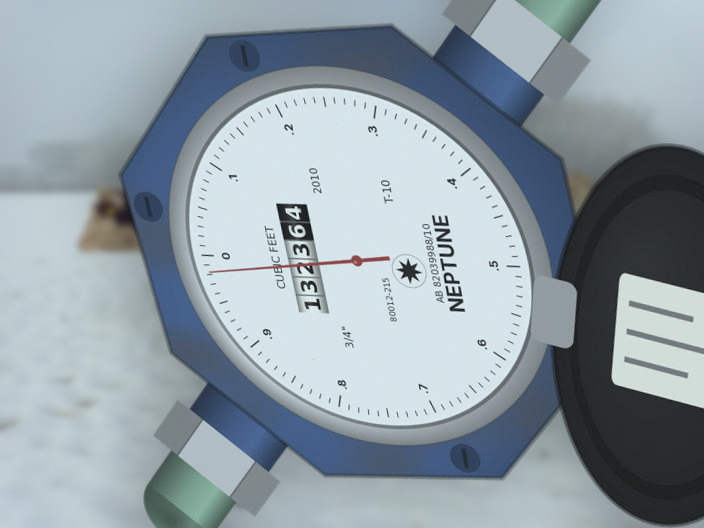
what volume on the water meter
132363.98 ft³
